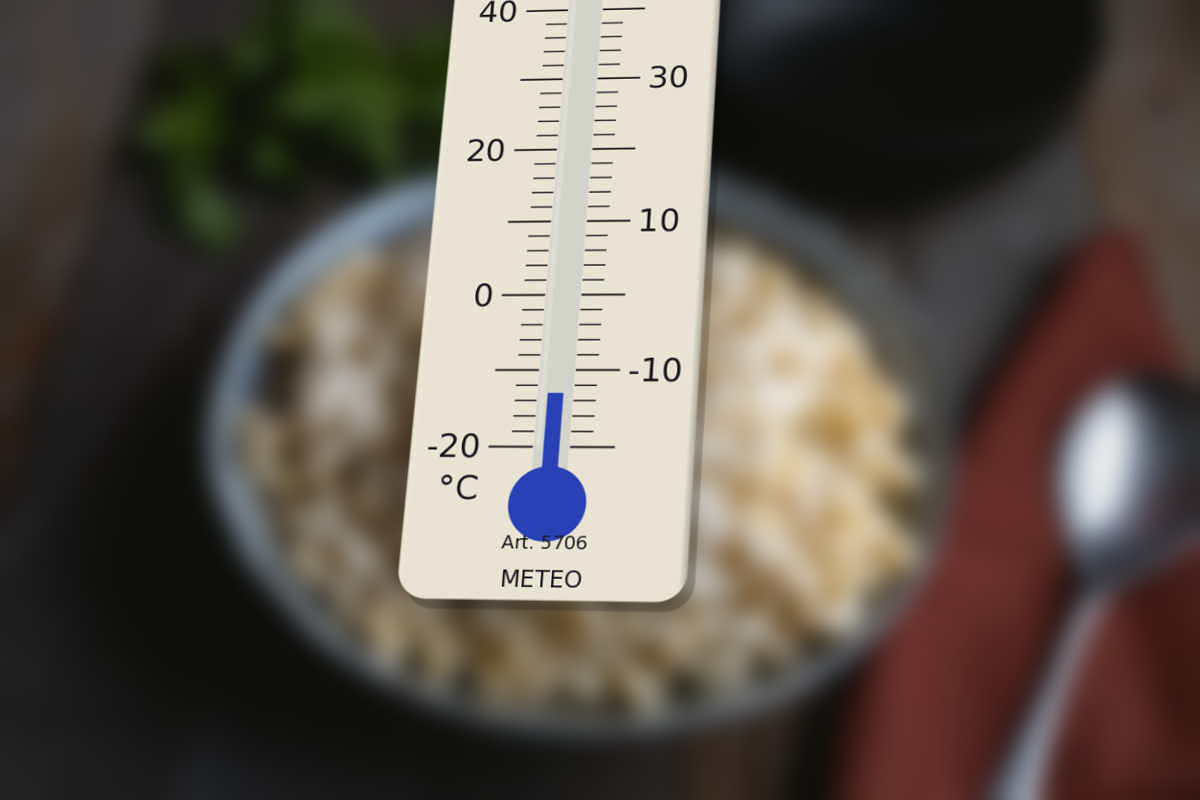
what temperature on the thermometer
-13 °C
